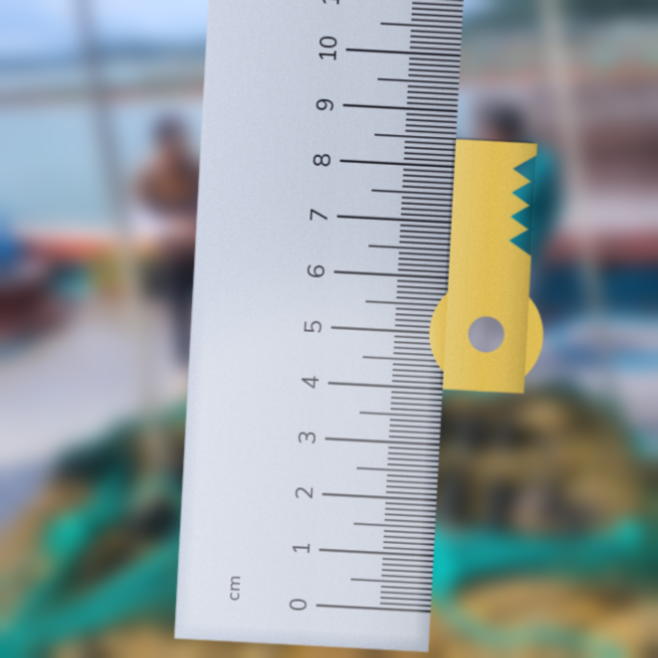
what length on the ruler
4.5 cm
